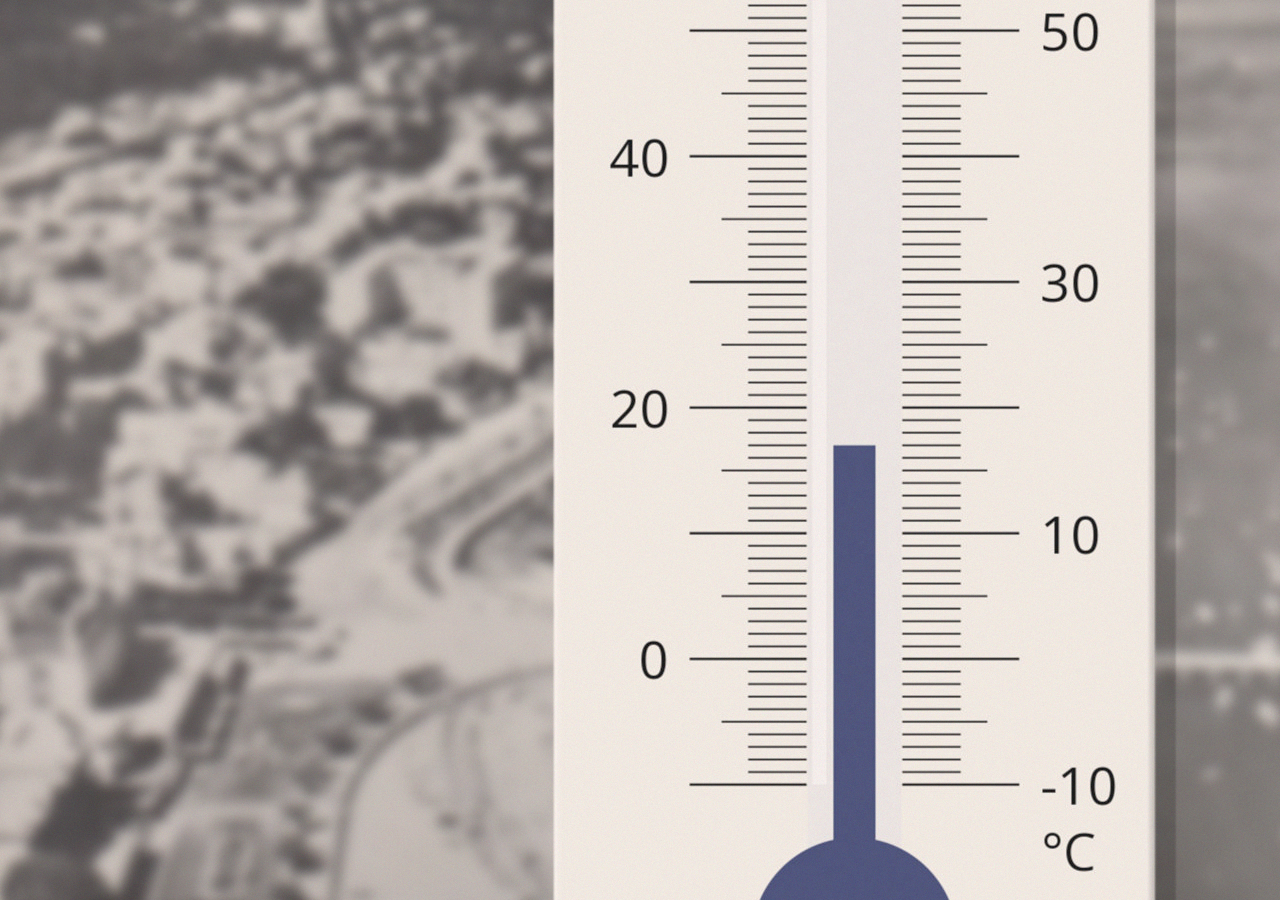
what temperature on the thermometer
17 °C
